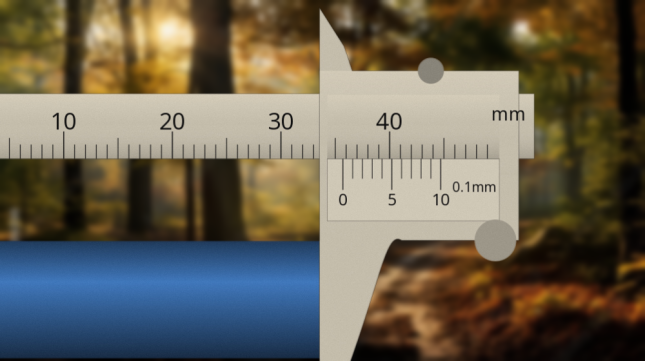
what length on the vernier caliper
35.7 mm
